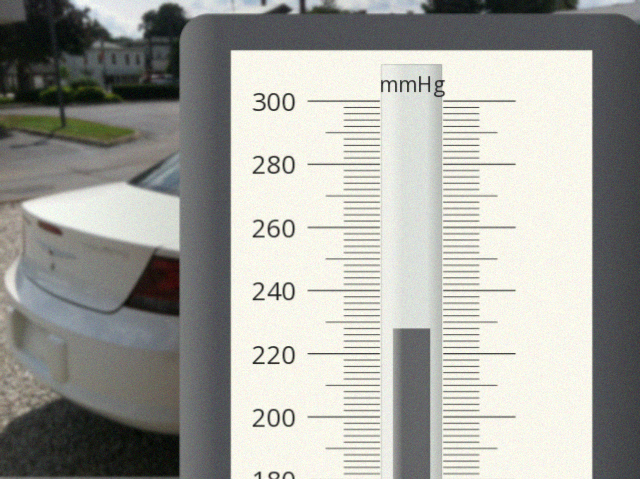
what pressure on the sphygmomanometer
228 mmHg
